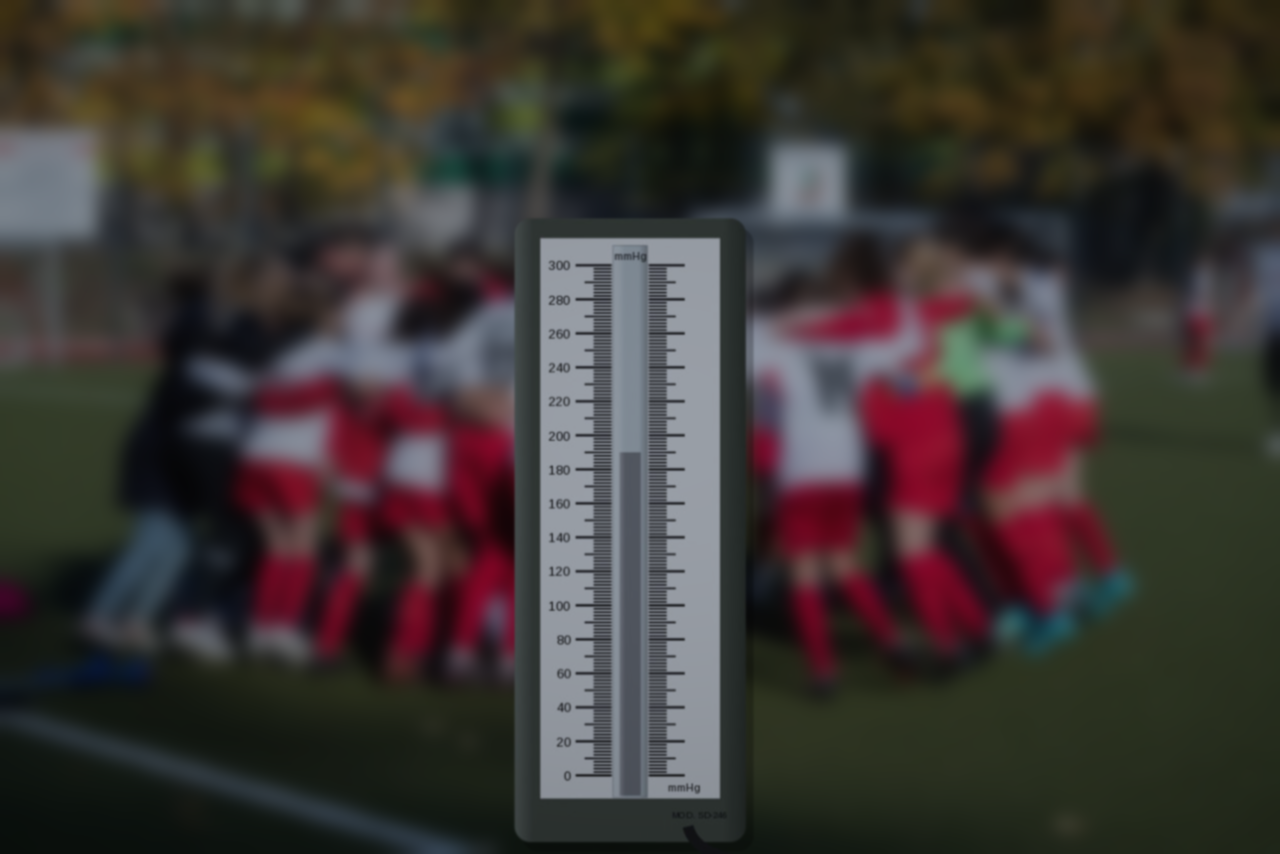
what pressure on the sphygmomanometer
190 mmHg
